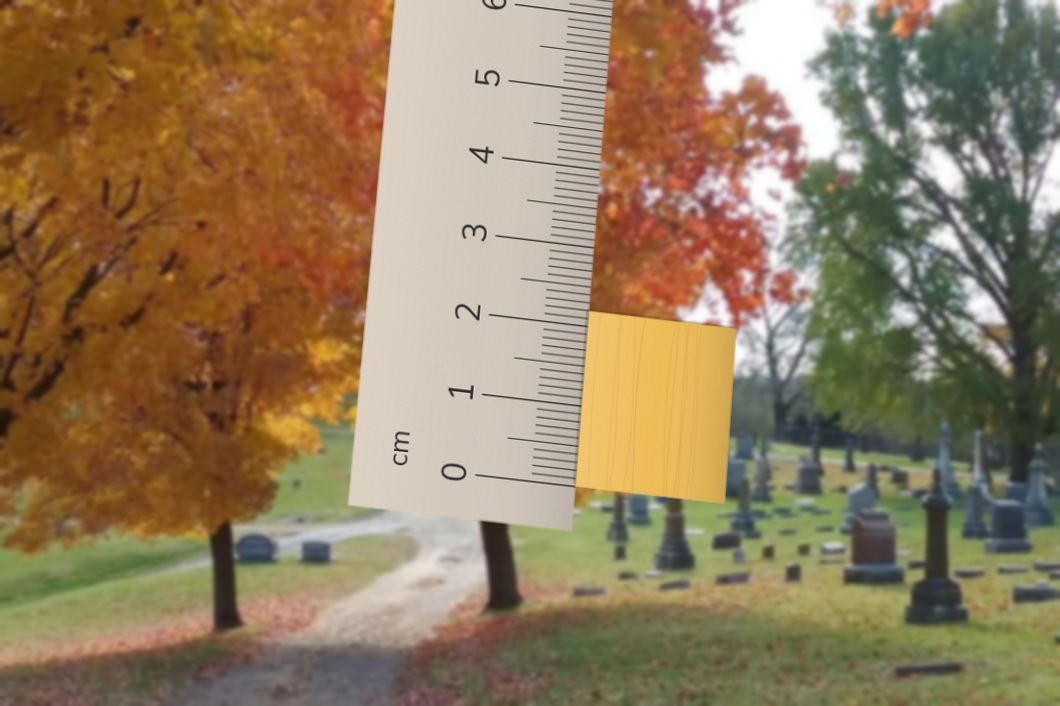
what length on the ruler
2.2 cm
